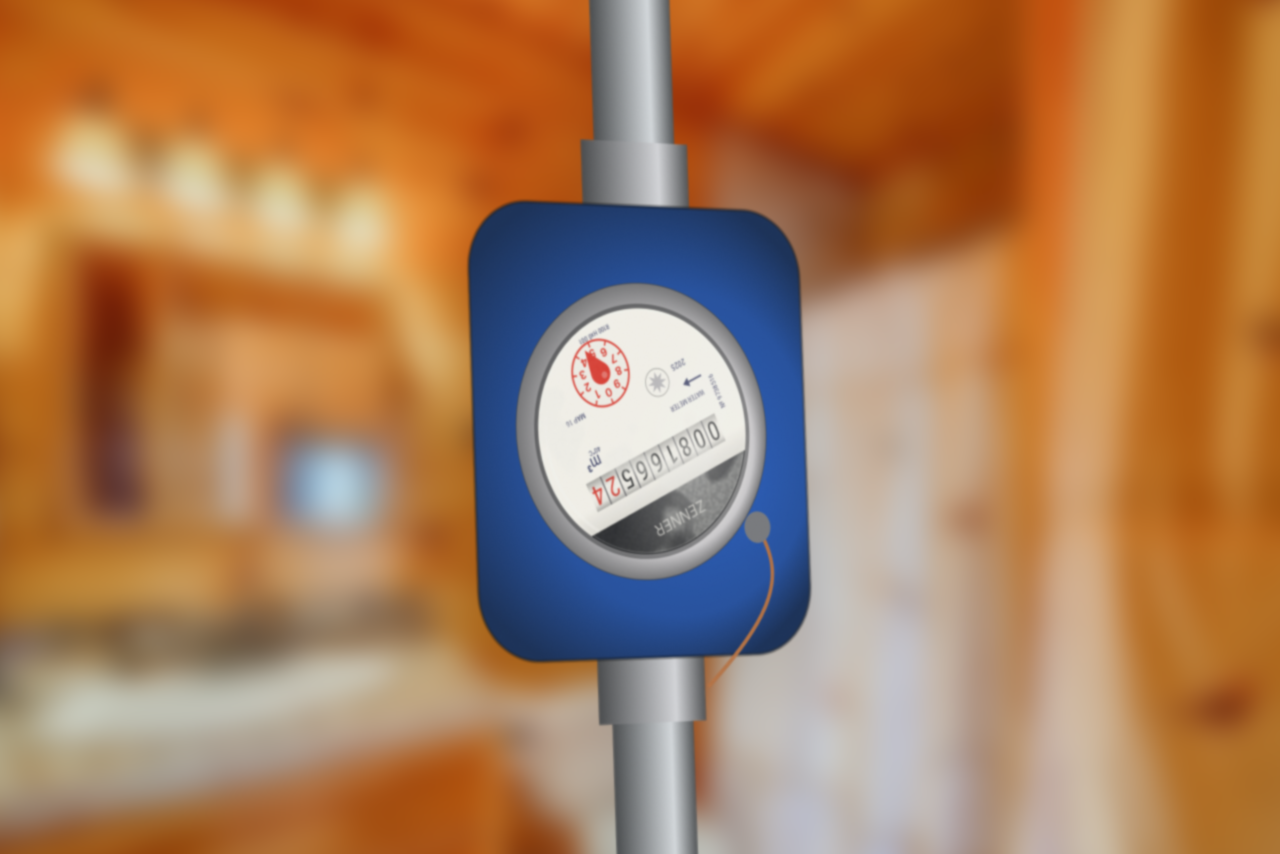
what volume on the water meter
81665.244 m³
